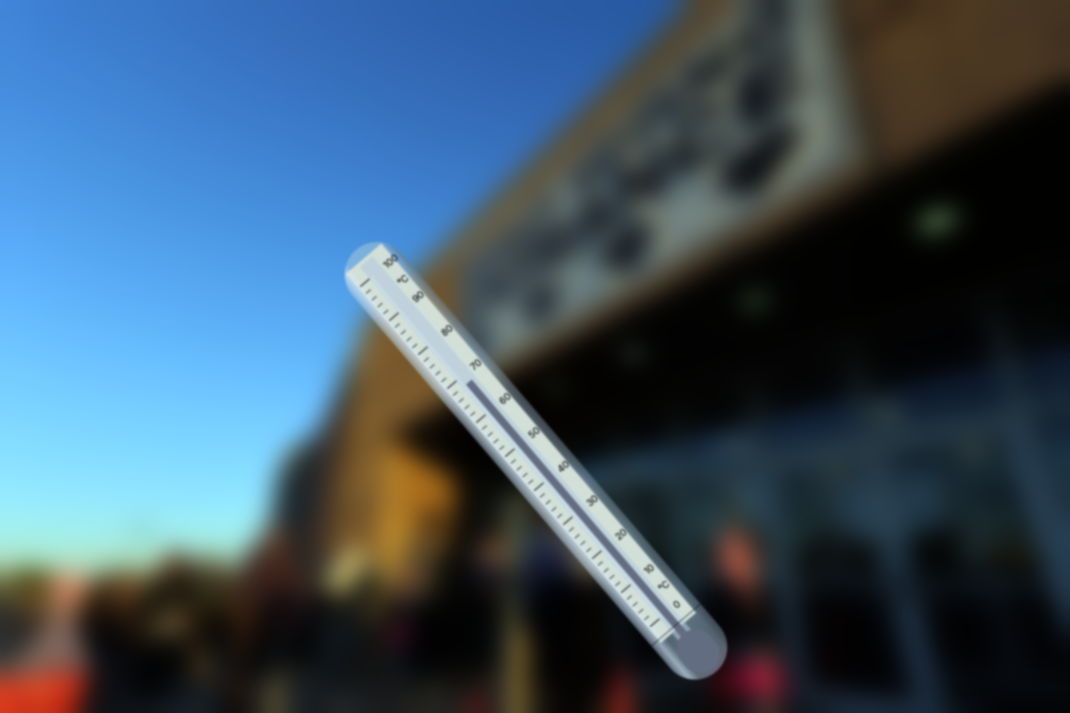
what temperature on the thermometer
68 °C
